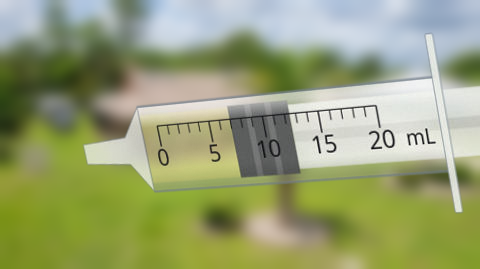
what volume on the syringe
7 mL
